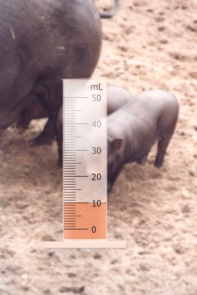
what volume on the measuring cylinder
10 mL
